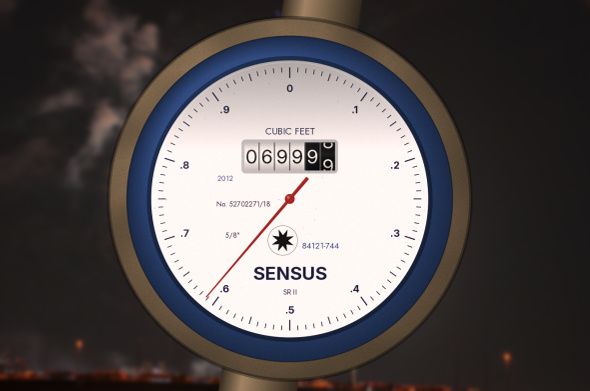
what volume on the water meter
69998.61 ft³
